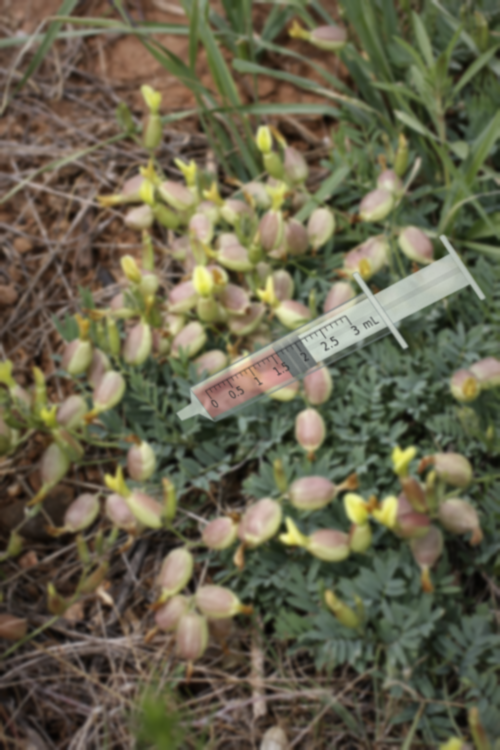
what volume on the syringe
1.6 mL
